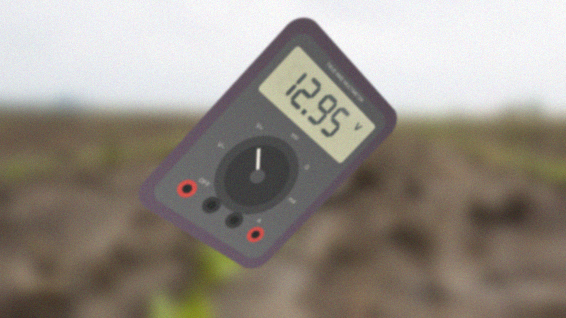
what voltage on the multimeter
12.95 V
